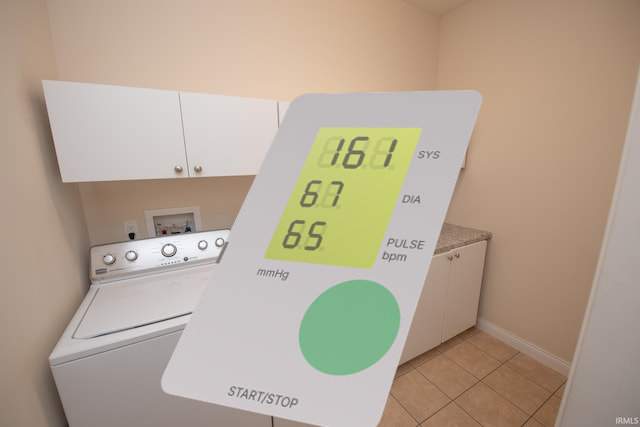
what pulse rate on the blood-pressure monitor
65 bpm
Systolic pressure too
161 mmHg
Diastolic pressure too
67 mmHg
